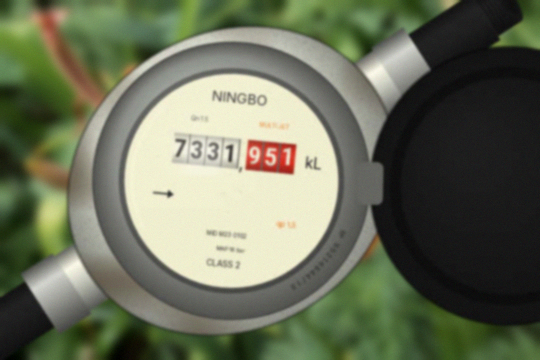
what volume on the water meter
7331.951 kL
